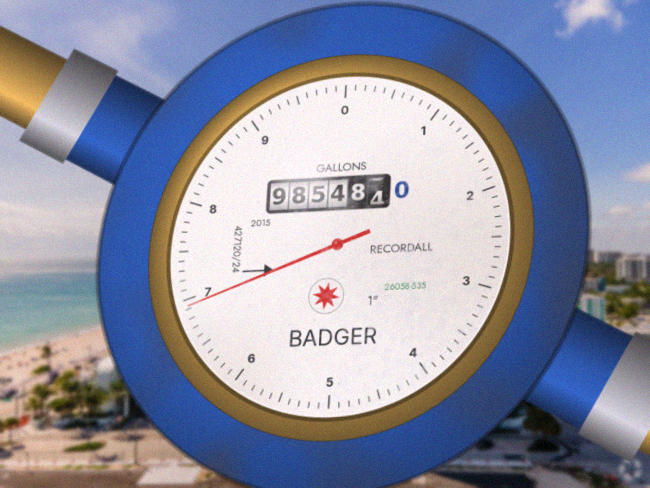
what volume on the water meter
9854836.9 gal
